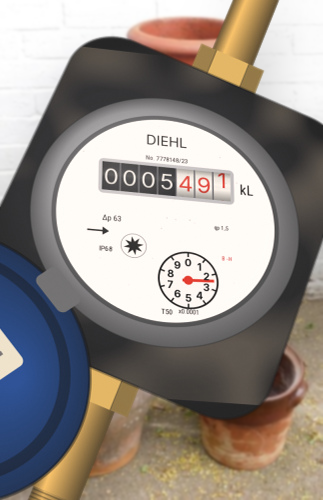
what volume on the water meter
5.4912 kL
